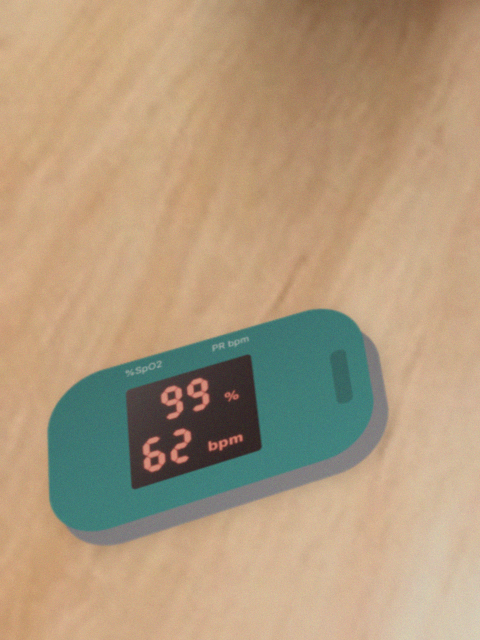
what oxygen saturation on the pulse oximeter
99 %
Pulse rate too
62 bpm
